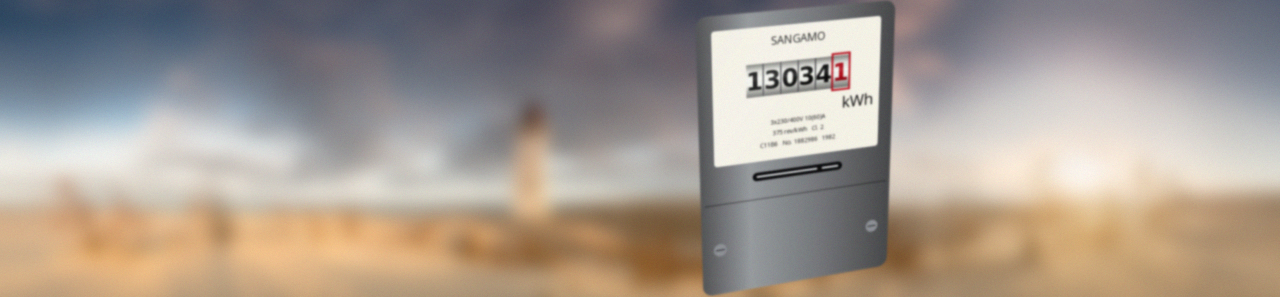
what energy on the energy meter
13034.1 kWh
